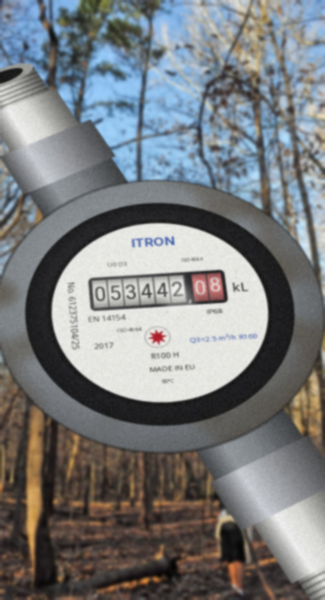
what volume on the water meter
53442.08 kL
